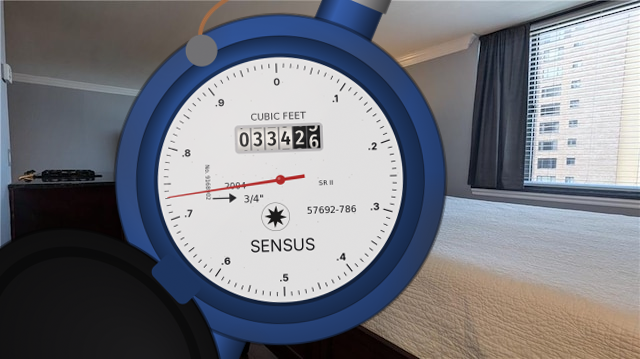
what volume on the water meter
33425.73 ft³
